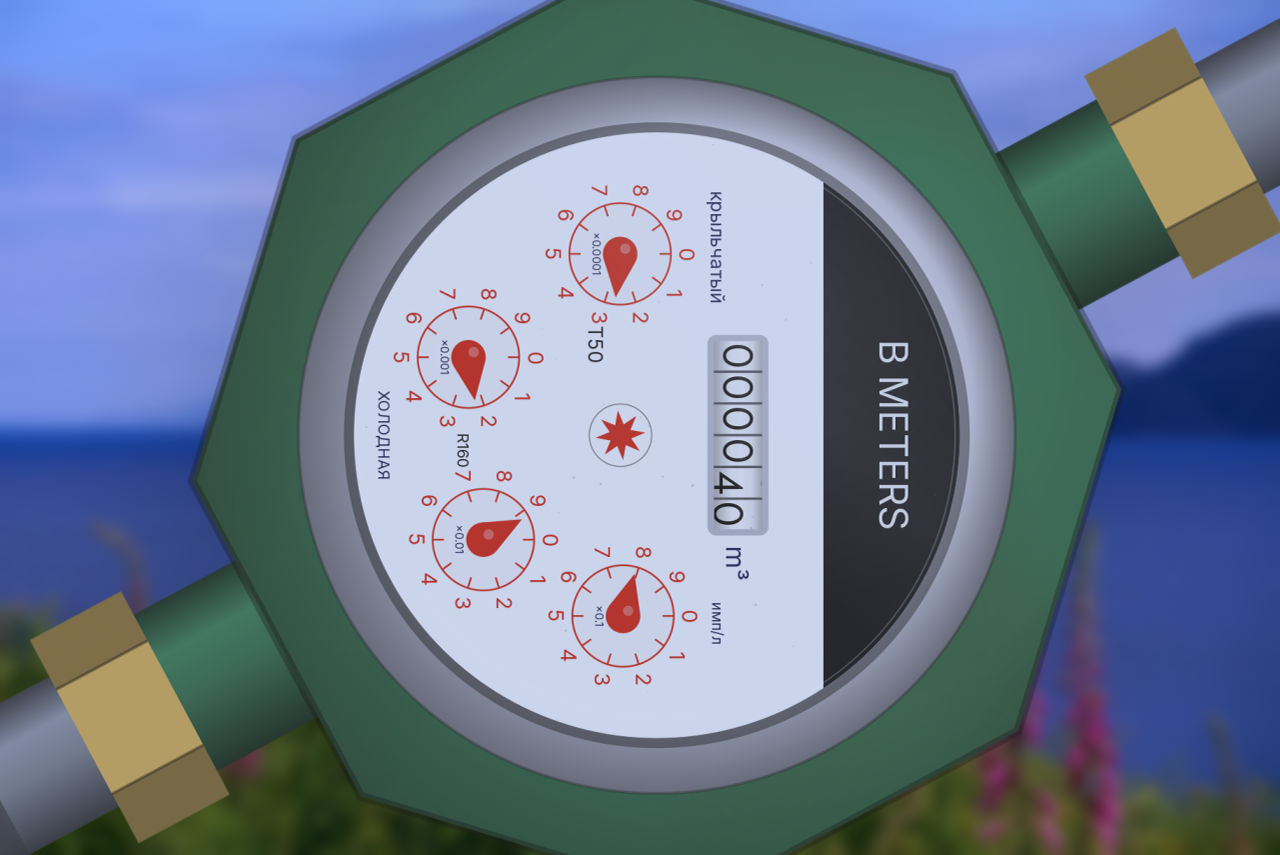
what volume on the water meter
39.7922 m³
